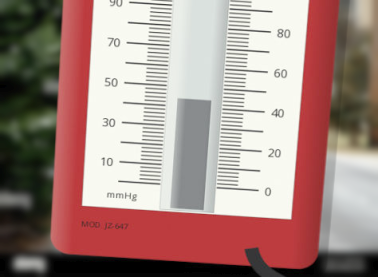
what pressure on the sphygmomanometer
44 mmHg
